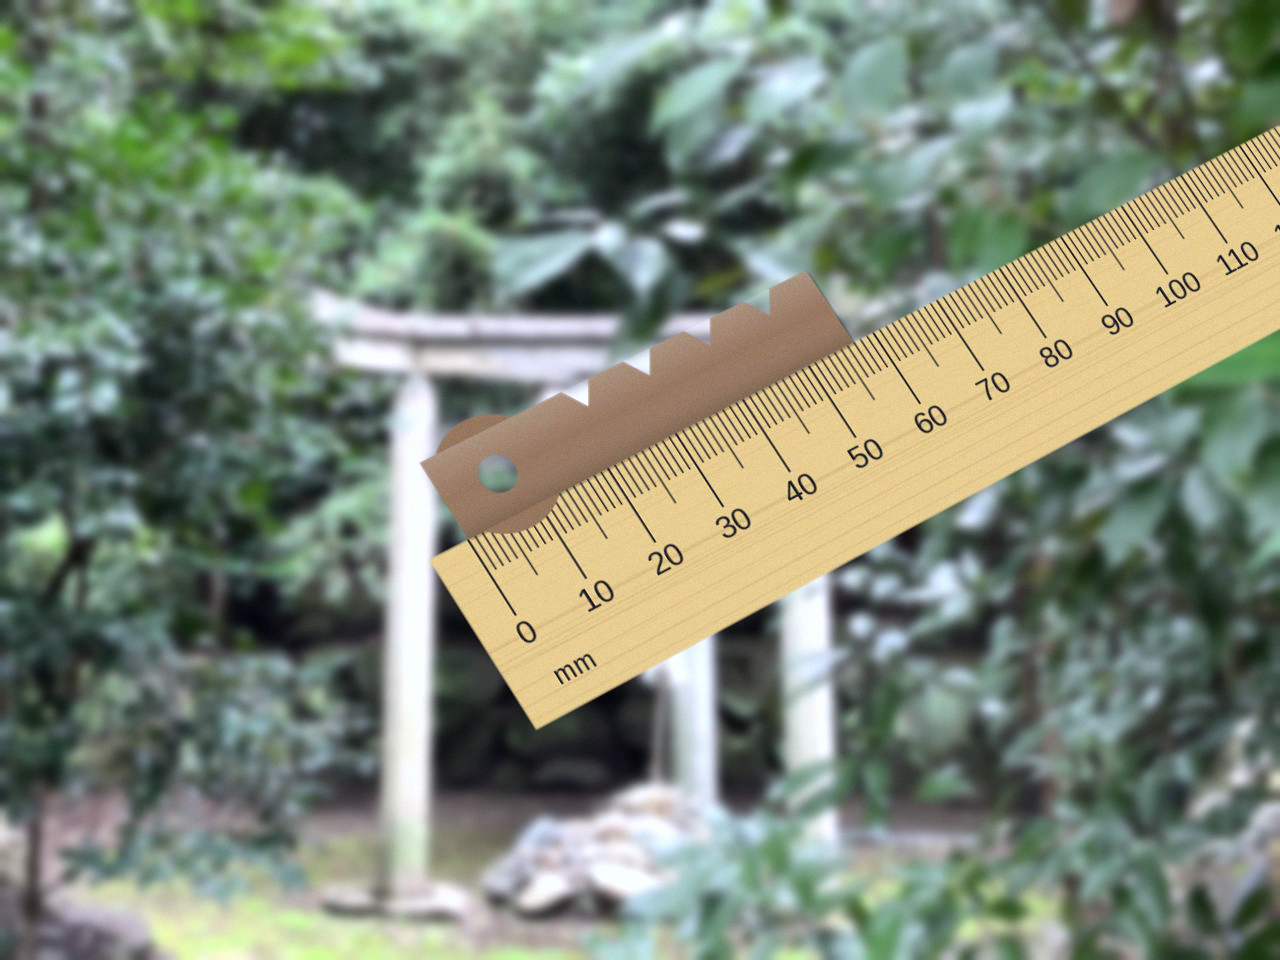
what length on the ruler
57 mm
